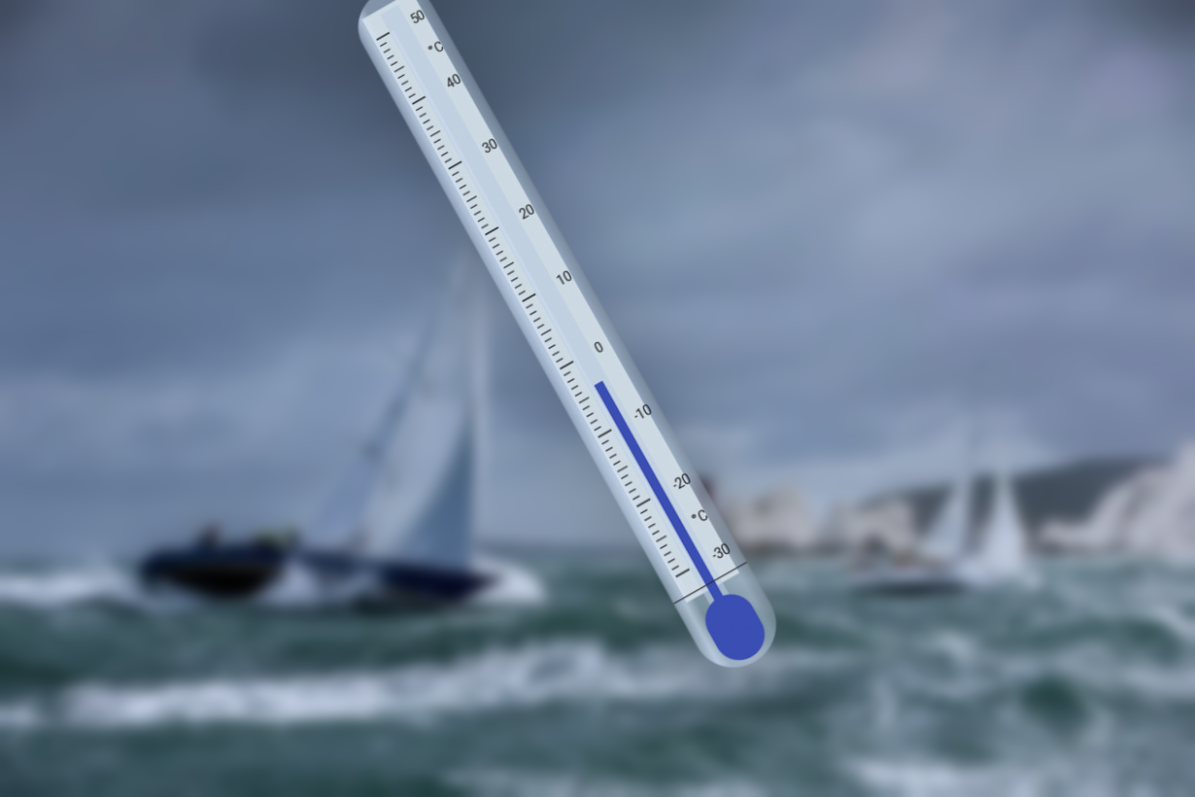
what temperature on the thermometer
-4 °C
